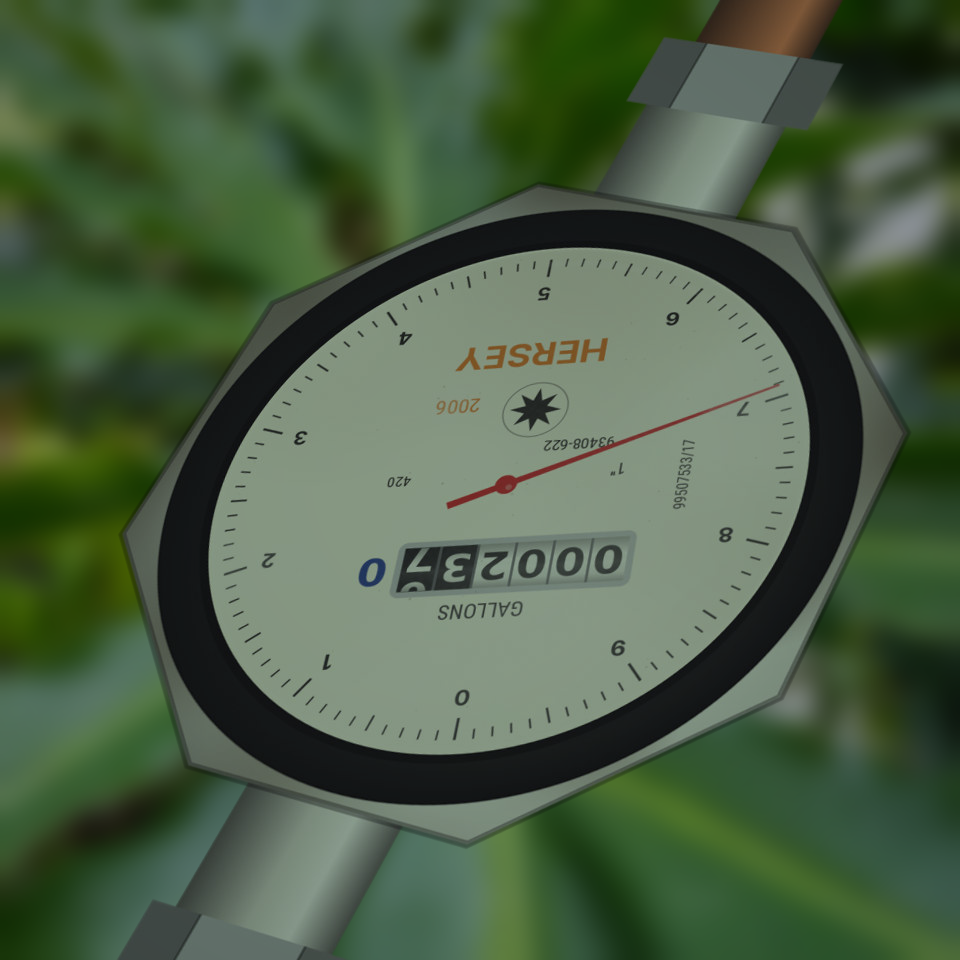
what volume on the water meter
2366.9 gal
